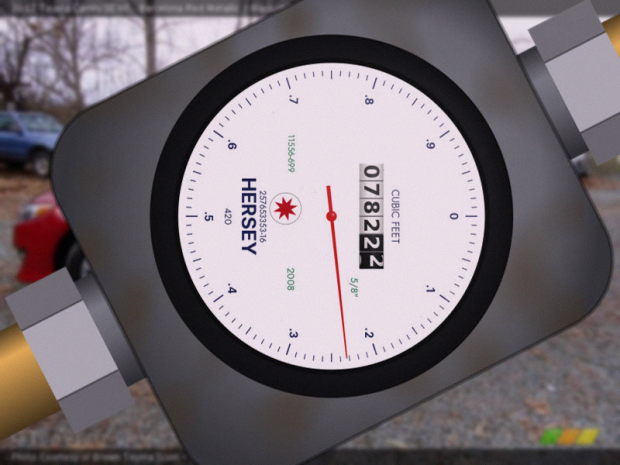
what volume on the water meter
78222.23 ft³
